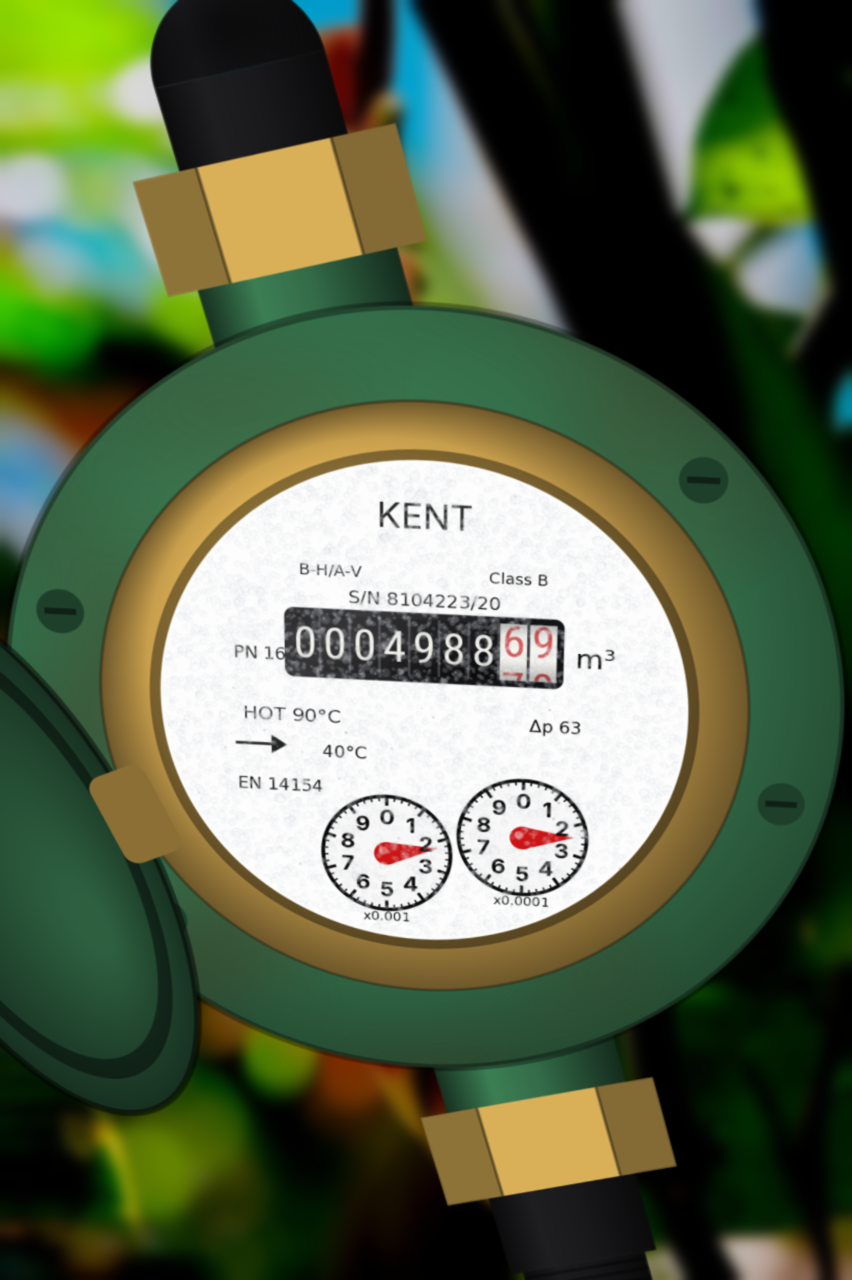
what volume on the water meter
4988.6922 m³
